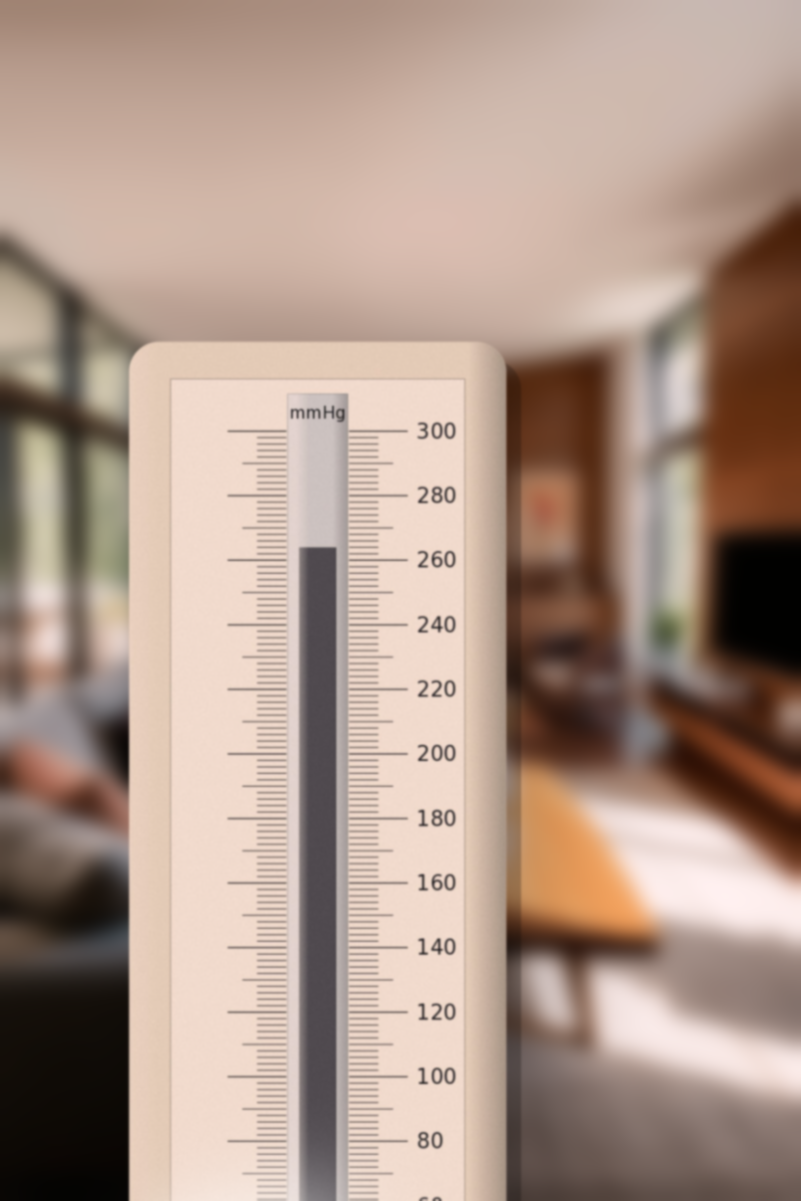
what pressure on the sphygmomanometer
264 mmHg
